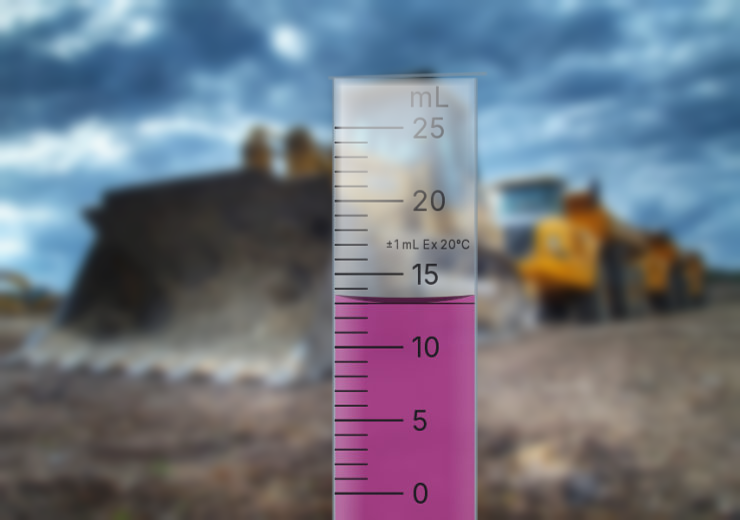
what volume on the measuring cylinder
13 mL
